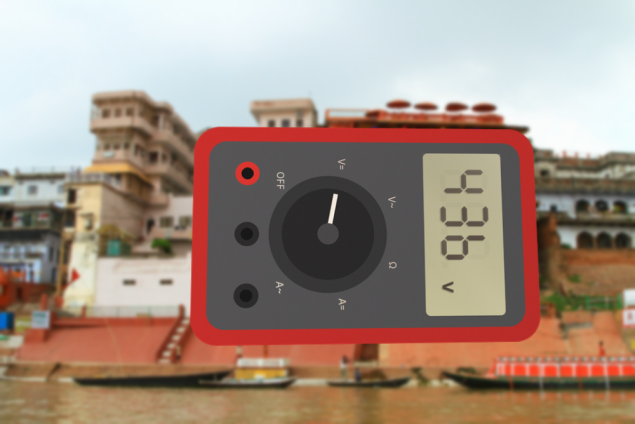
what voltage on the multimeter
436 V
